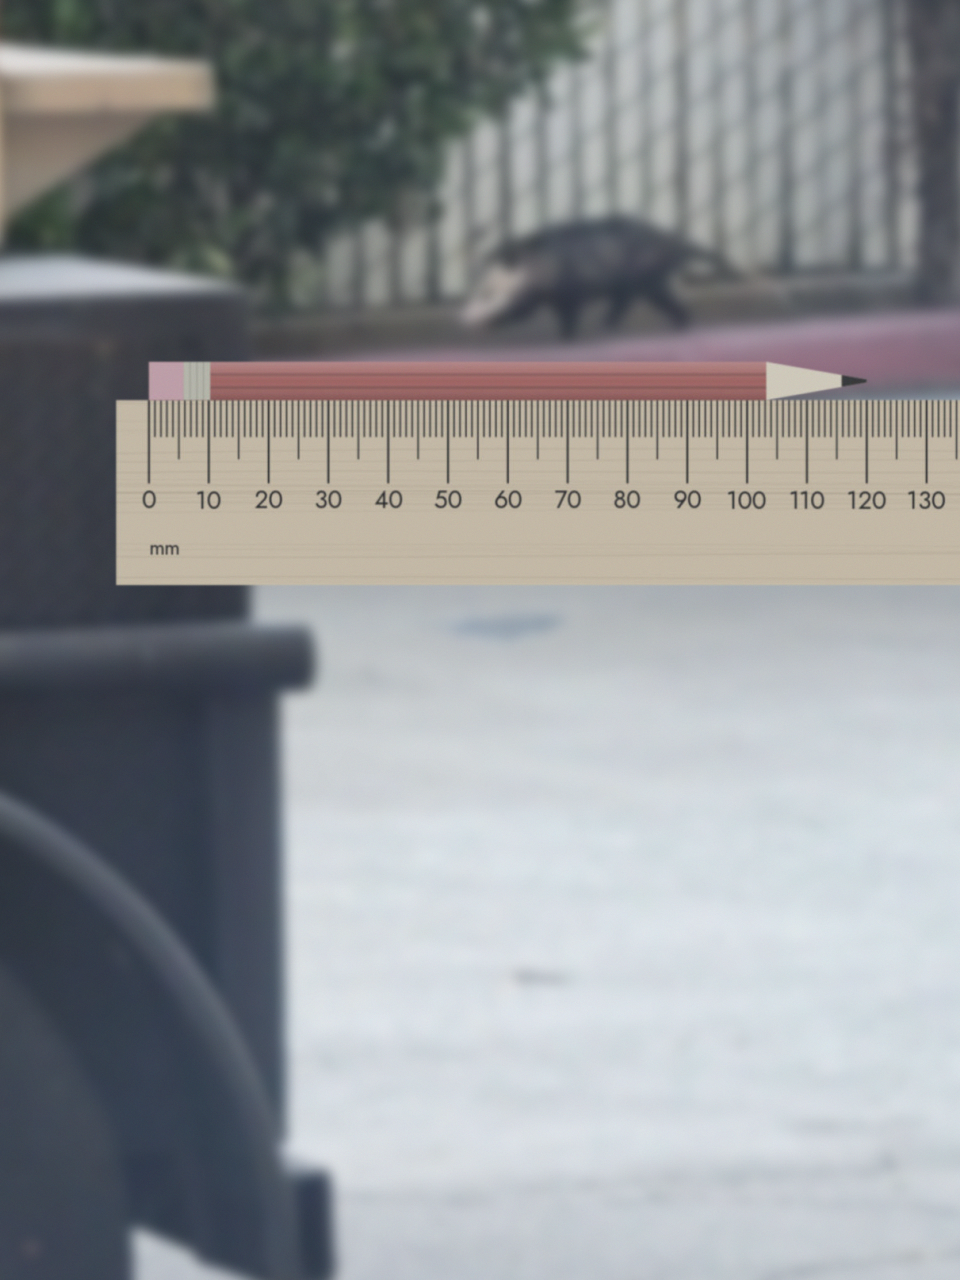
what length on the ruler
120 mm
